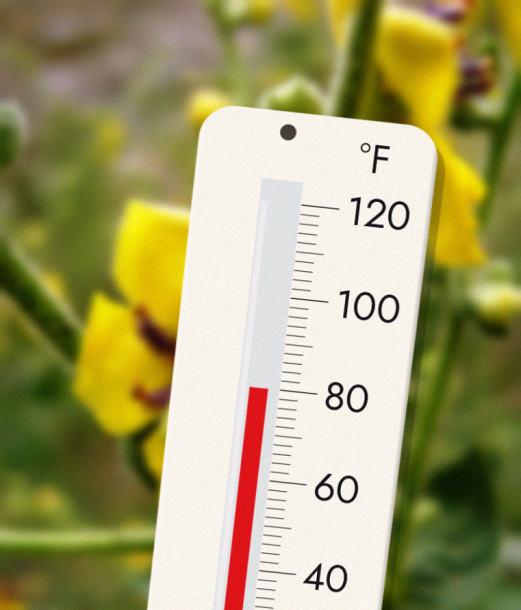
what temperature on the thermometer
80 °F
